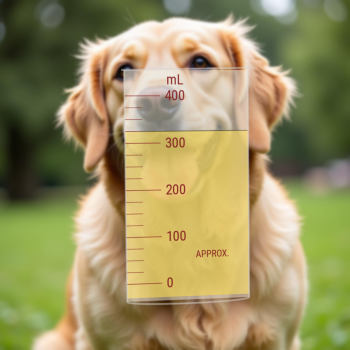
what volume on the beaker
325 mL
